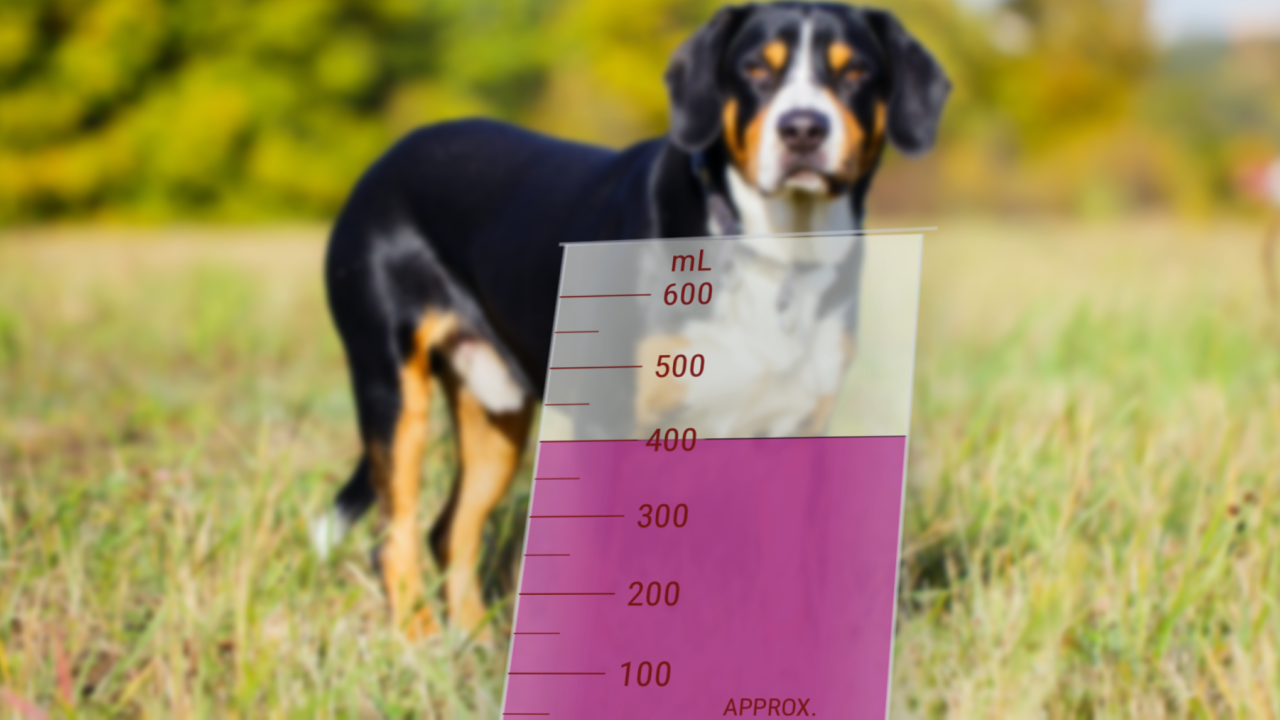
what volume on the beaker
400 mL
